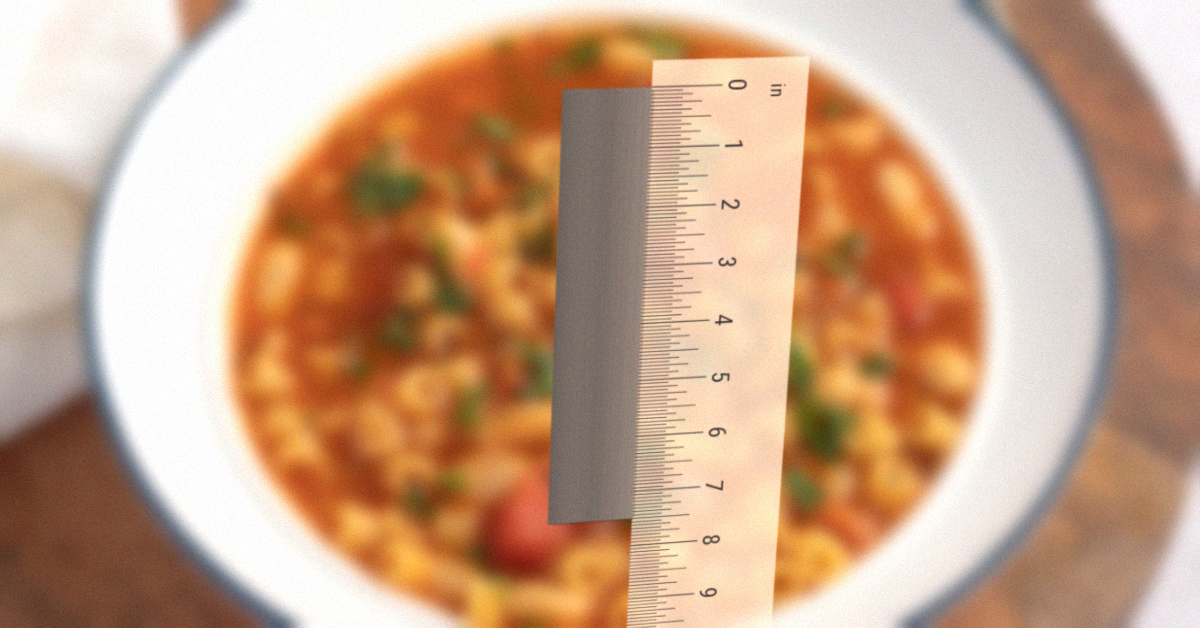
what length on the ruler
7.5 in
